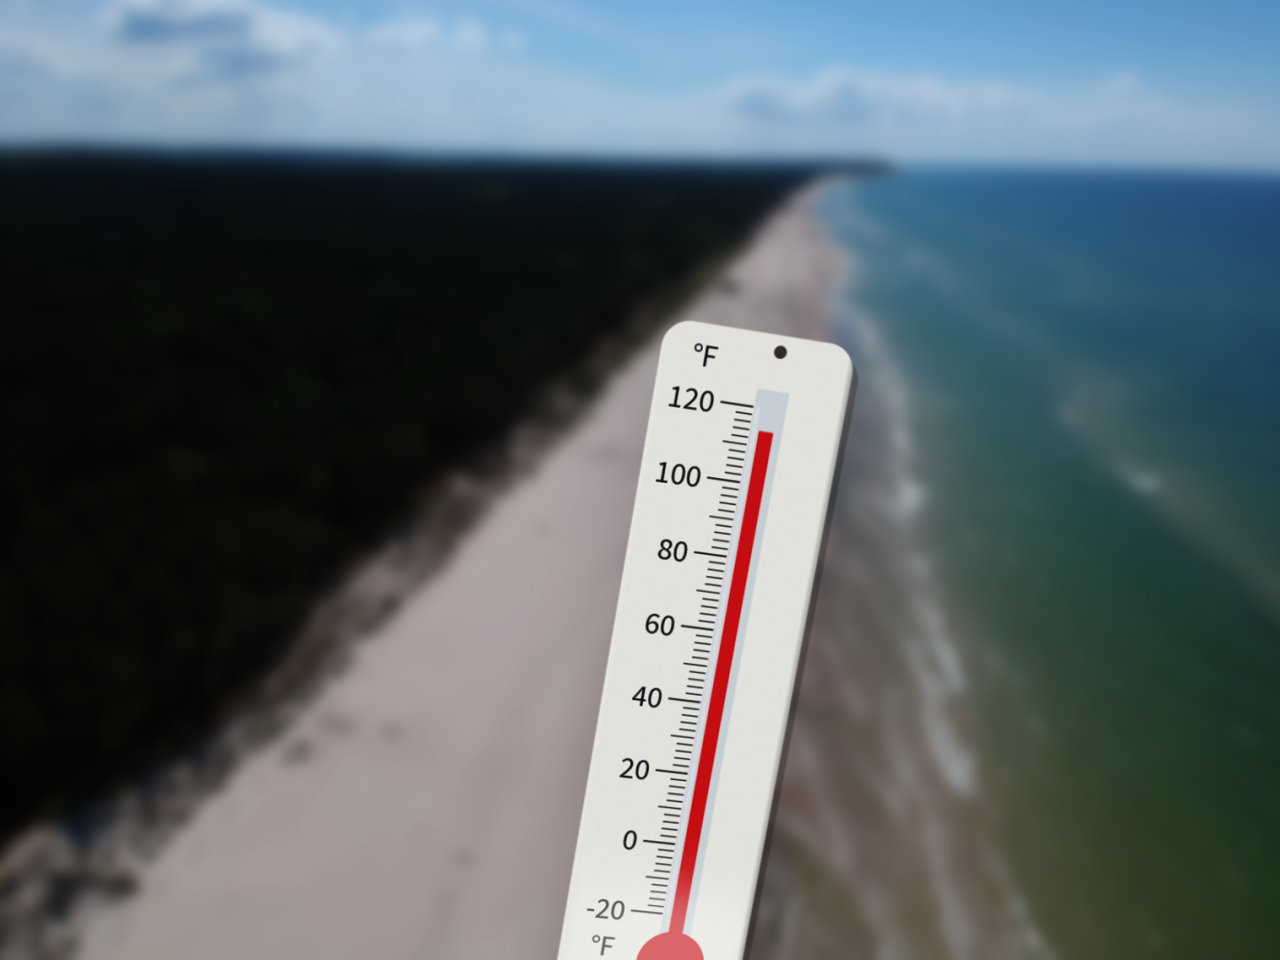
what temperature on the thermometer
114 °F
